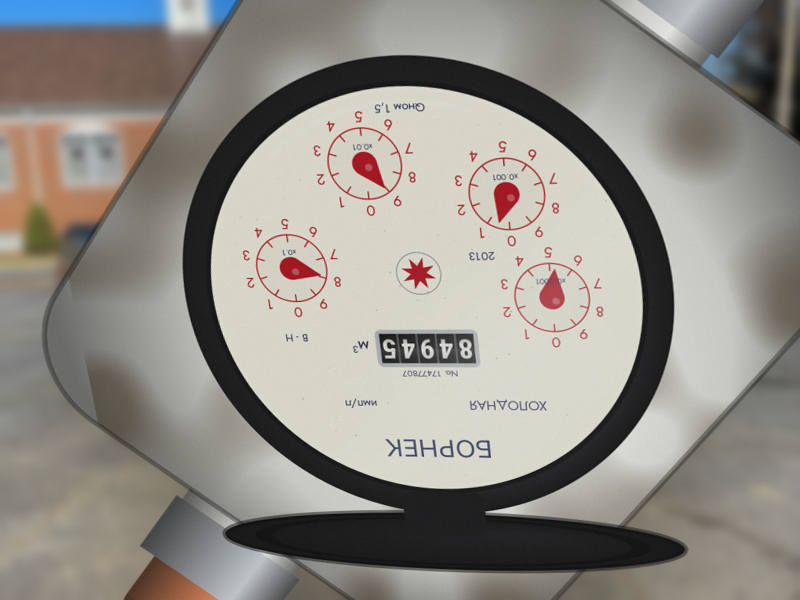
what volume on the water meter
84945.7905 m³
